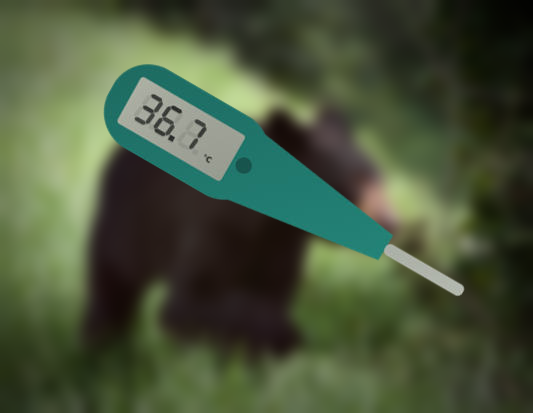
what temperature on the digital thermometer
36.7 °C
